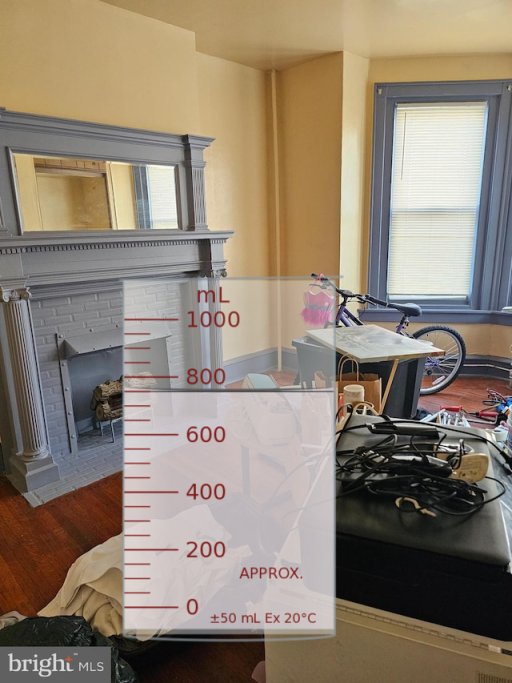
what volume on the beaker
750 mL
